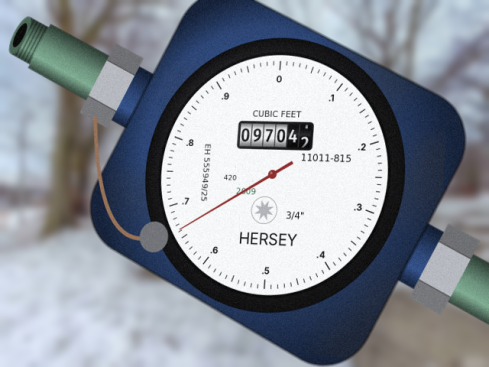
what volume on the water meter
97041.66 ft³
